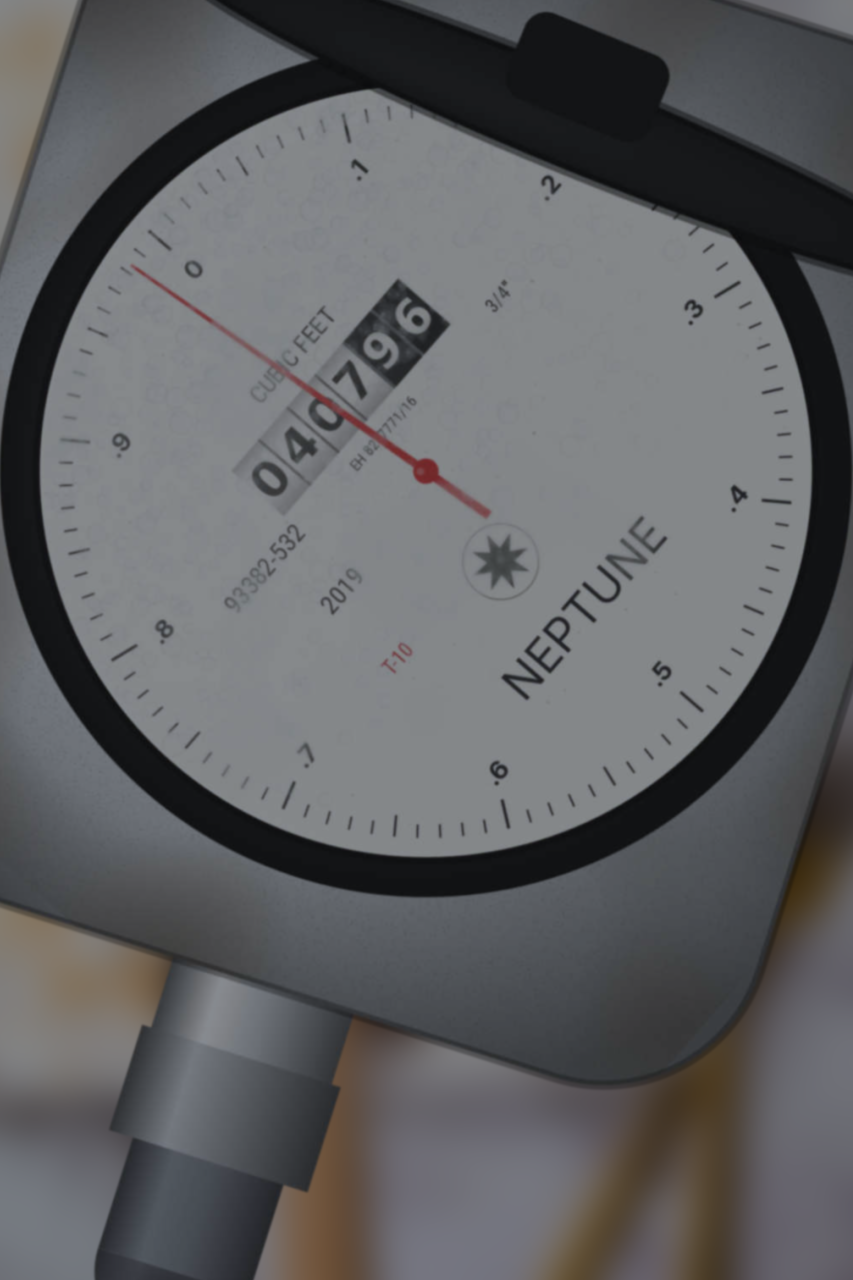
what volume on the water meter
40795.98 ft³
